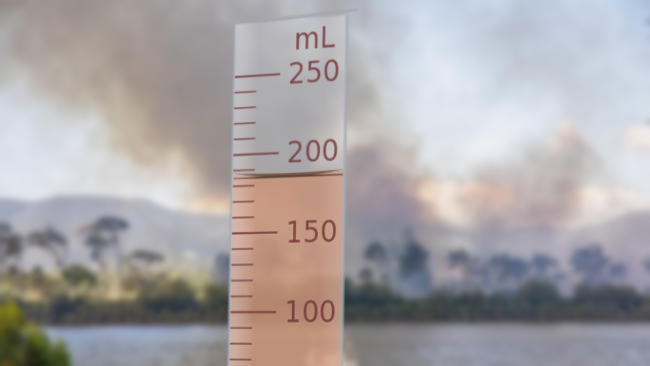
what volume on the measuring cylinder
185 mL
